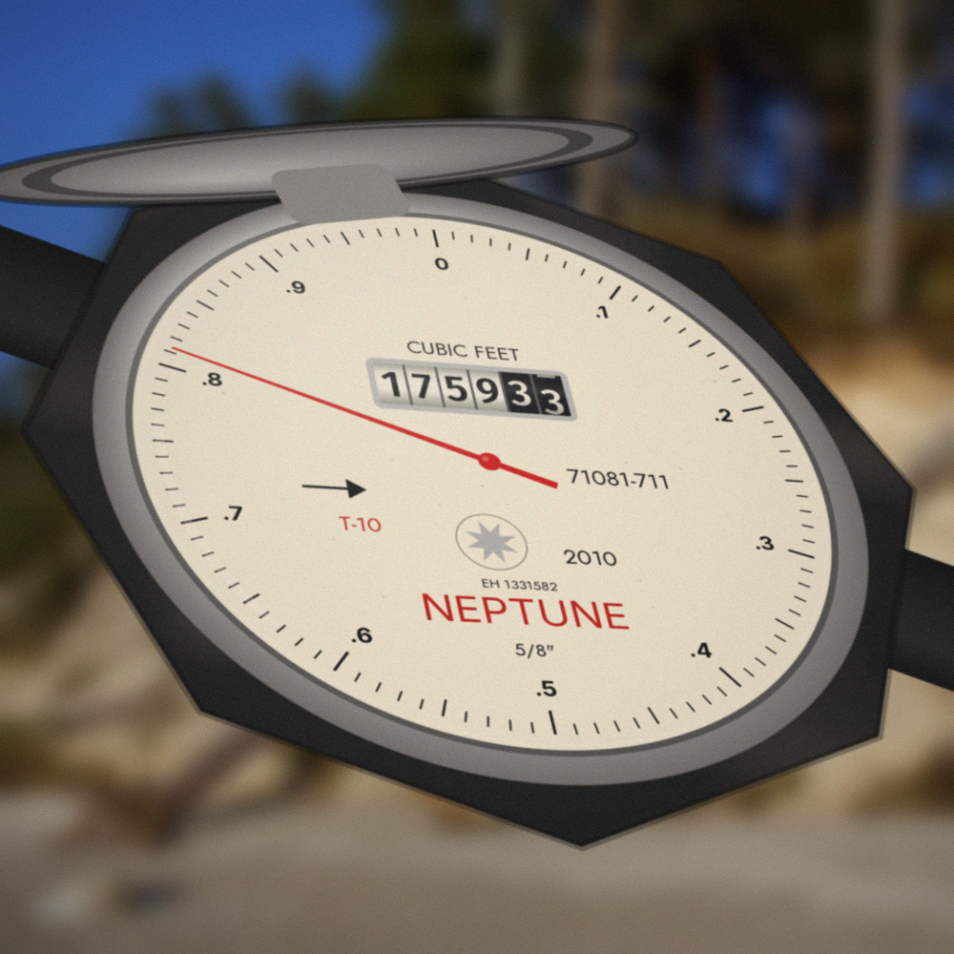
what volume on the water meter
175932.81 ft³
